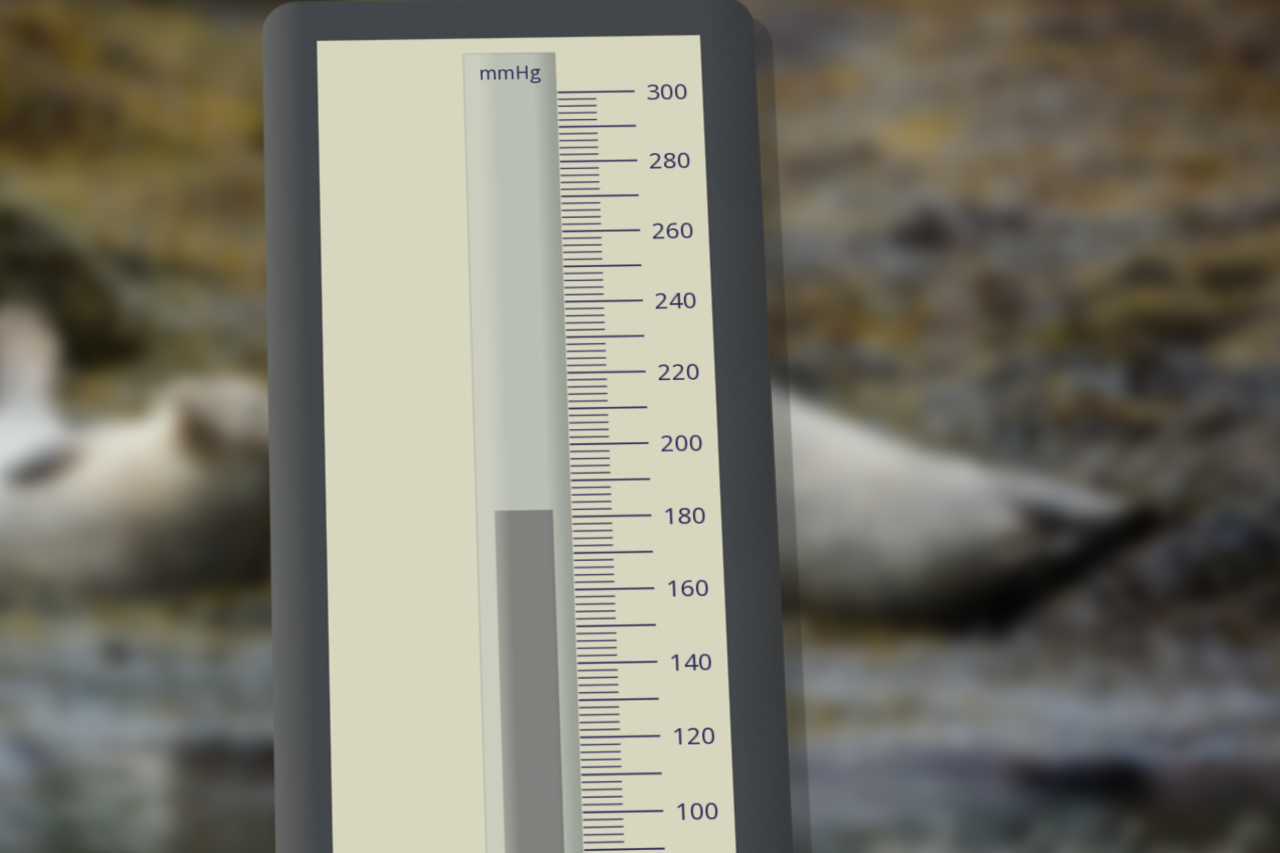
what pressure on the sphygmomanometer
182 mmHg
